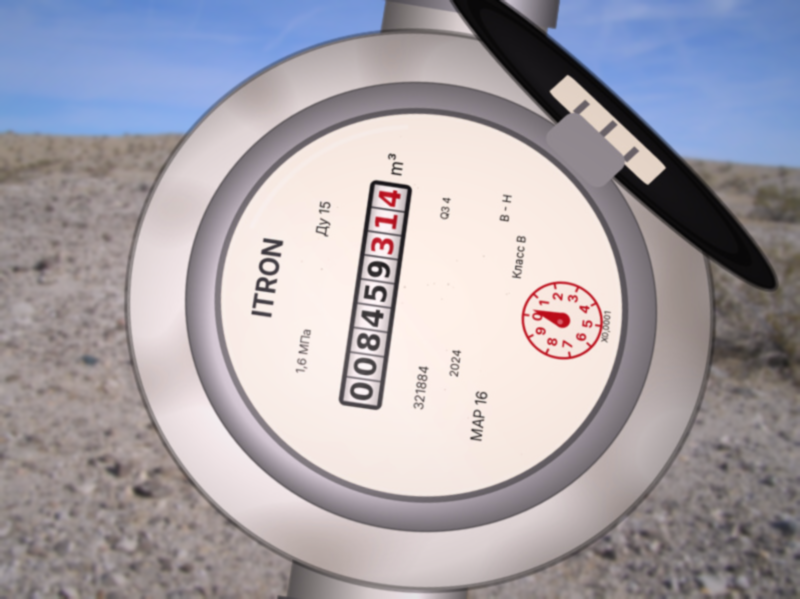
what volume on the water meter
8459.3140 m³
